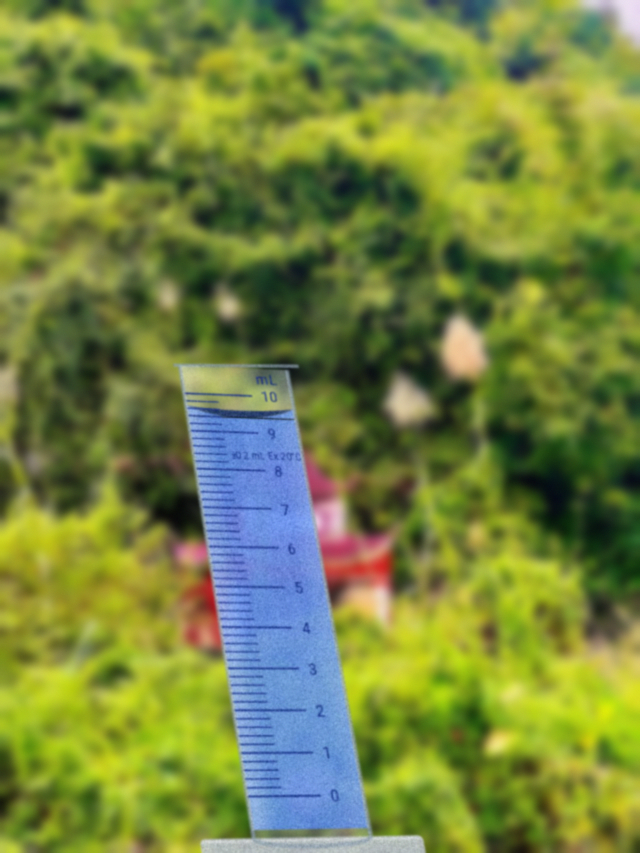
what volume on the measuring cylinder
9.4 mL
